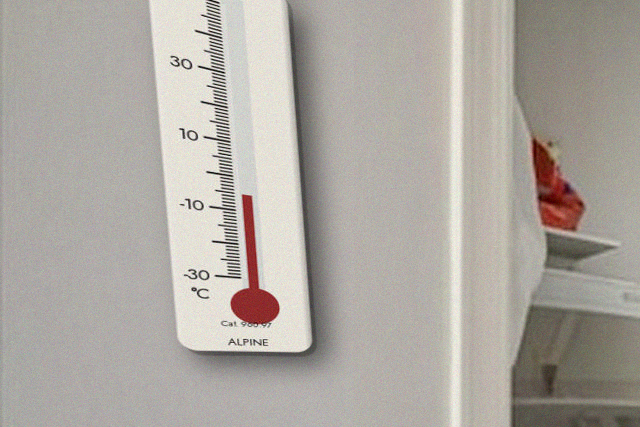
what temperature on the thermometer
-5 °C
